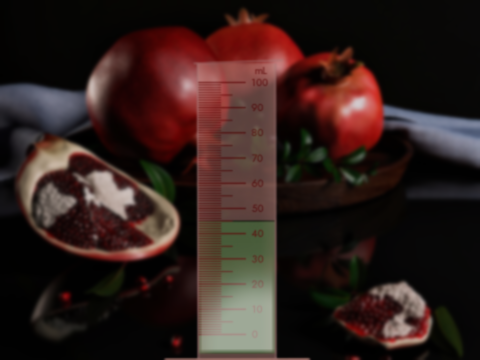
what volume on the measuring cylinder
45 mL
